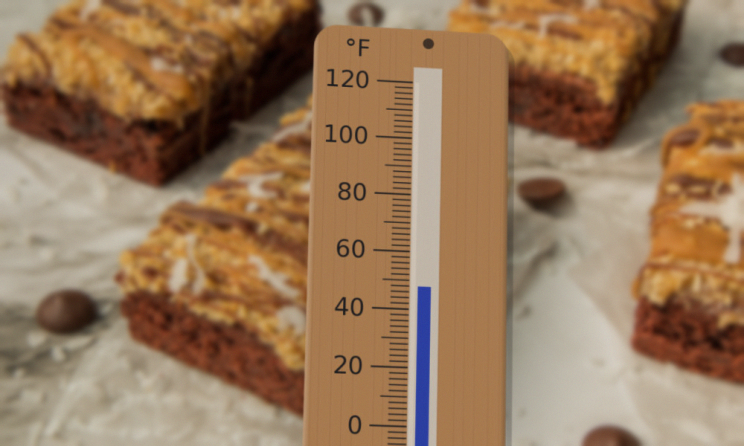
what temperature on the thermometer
48 °F
